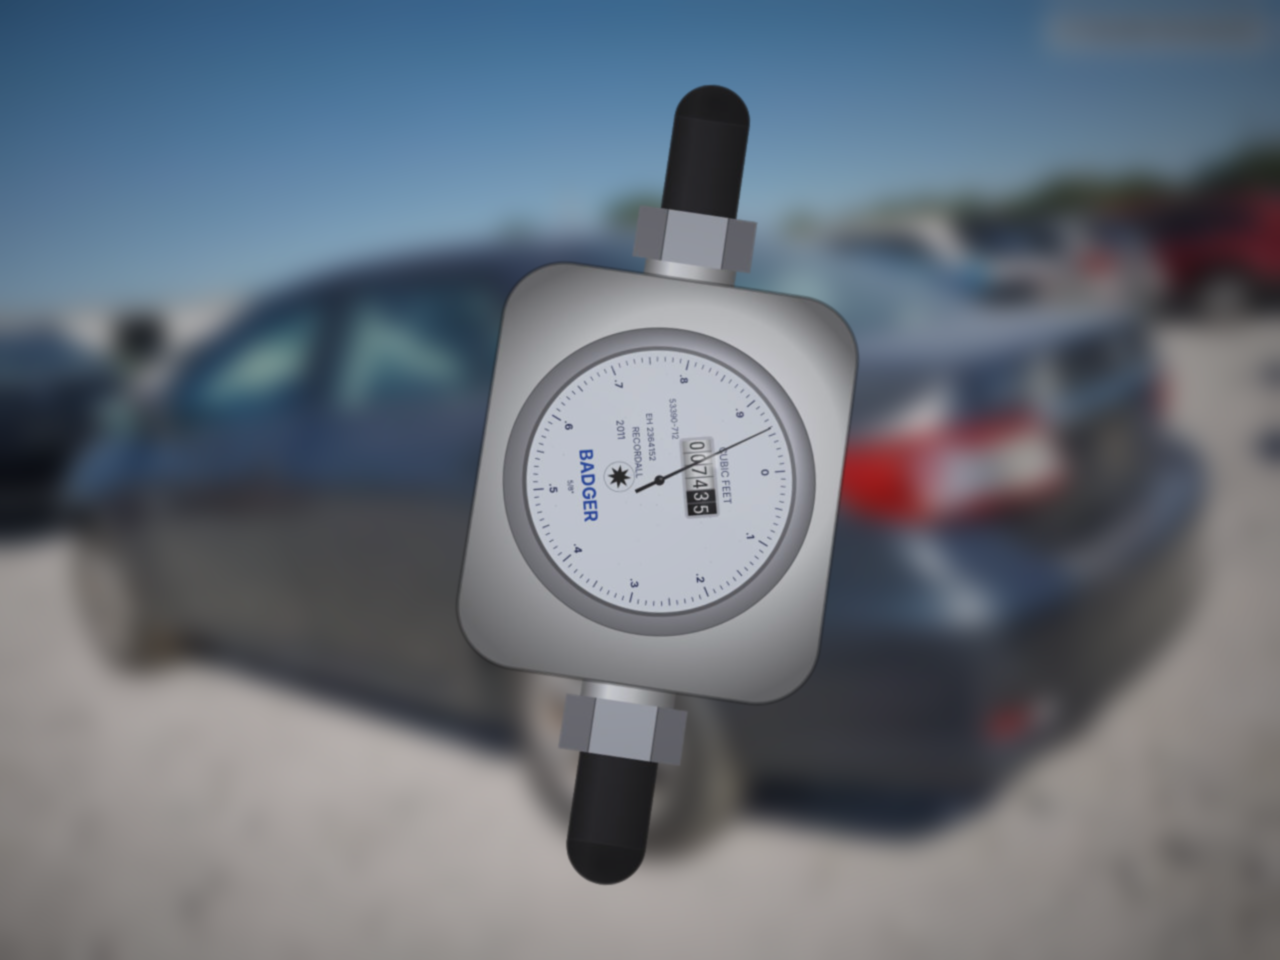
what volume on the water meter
7434.94 ft³
